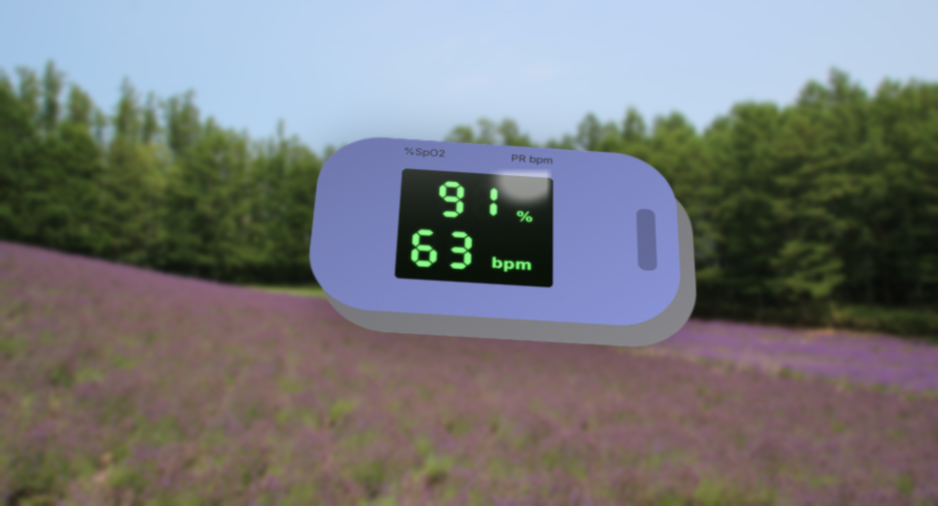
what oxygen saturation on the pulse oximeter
91 %
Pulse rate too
63 bpm
